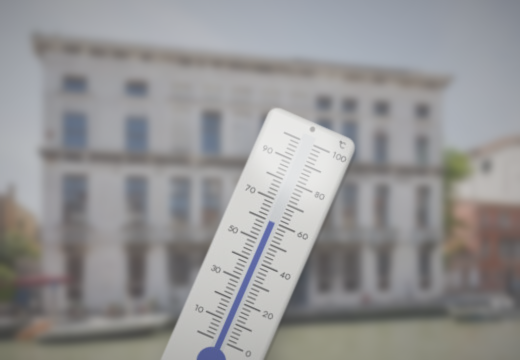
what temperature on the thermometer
60 °C
